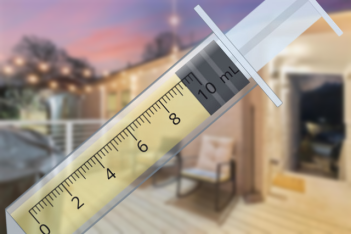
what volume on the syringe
9.4 mL
